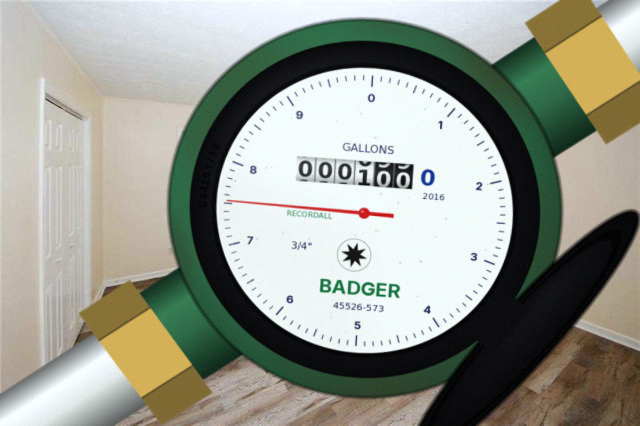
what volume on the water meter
997.5 gal
